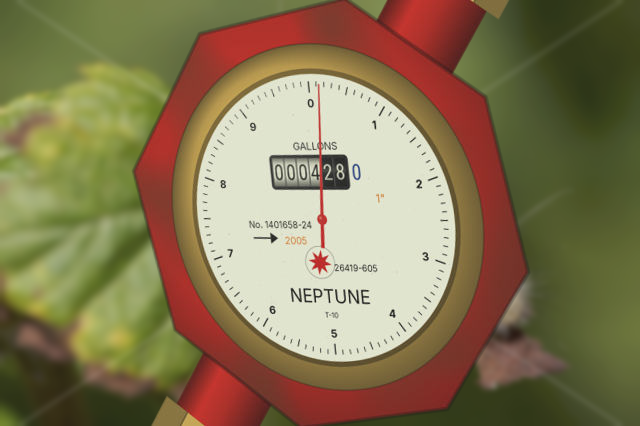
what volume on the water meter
4280.1 gal
